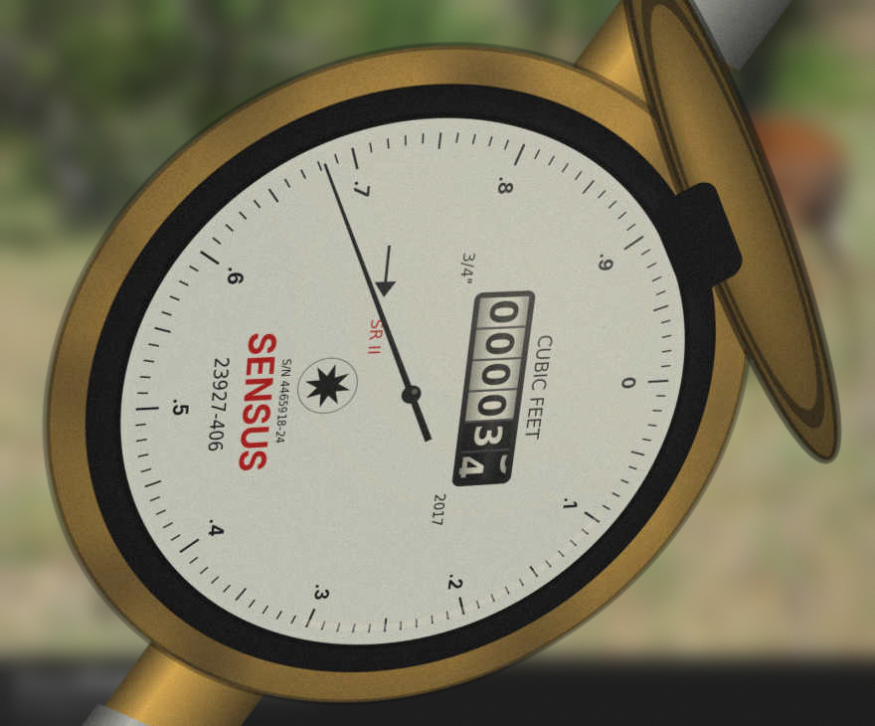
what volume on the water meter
33.68 ft³
